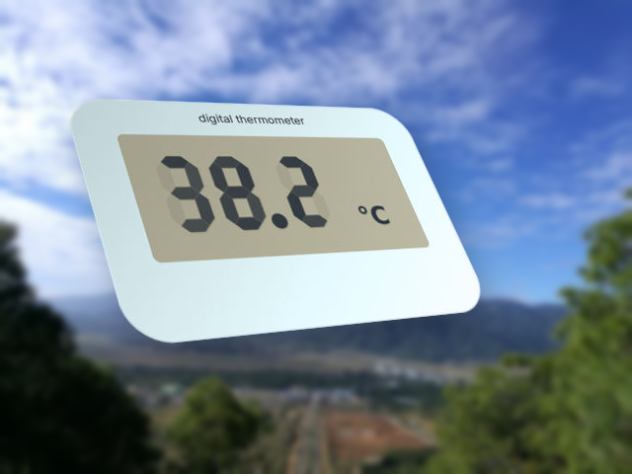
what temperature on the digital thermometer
38.2 °C
